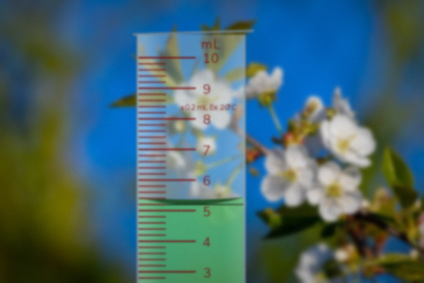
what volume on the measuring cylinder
5.2 mL
